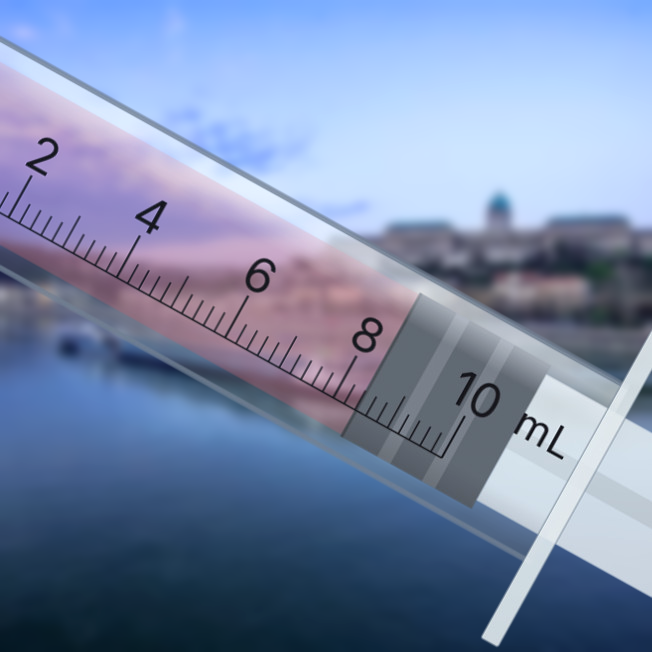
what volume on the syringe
8.4 mL
